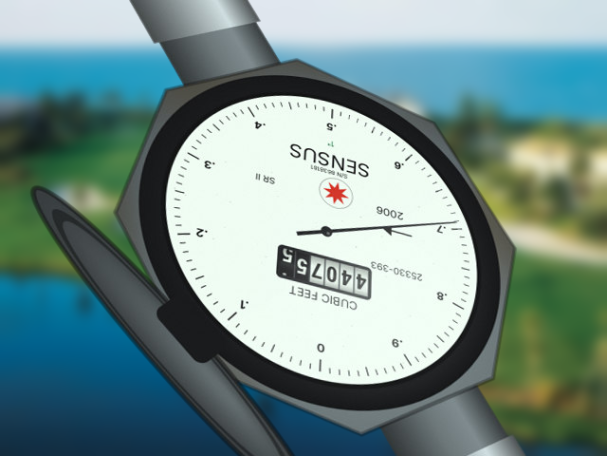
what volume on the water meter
440754.69 ft³
